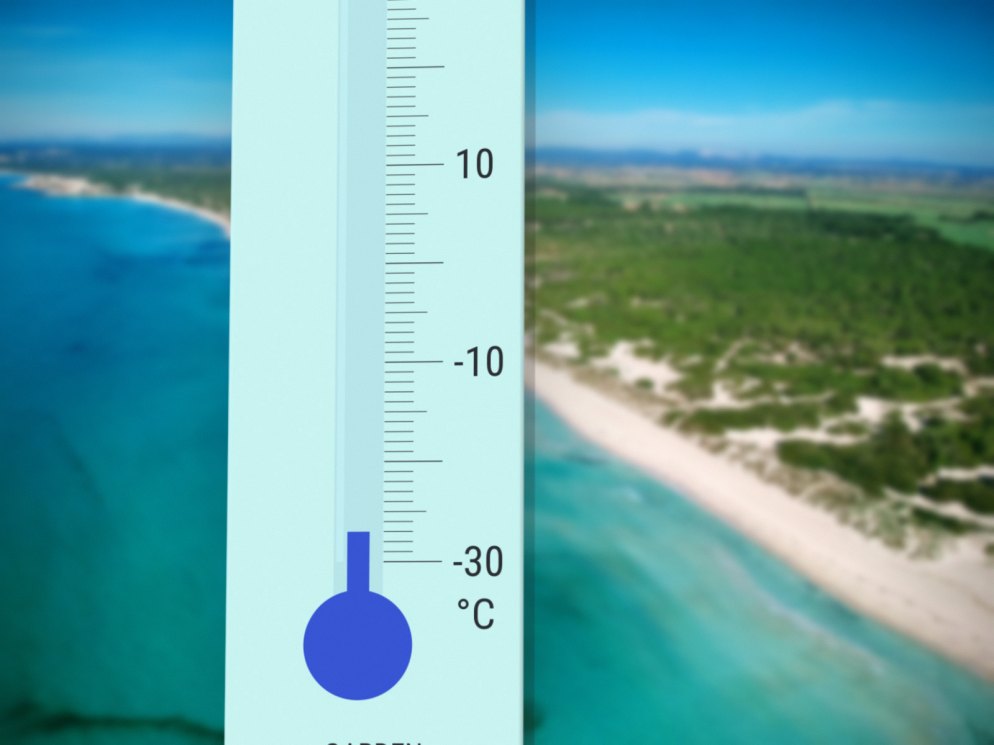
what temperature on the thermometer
-27 °C
